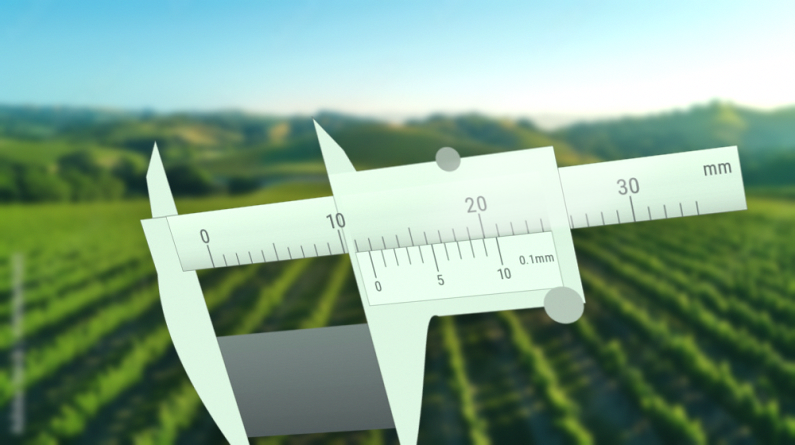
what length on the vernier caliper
11.8 mm
